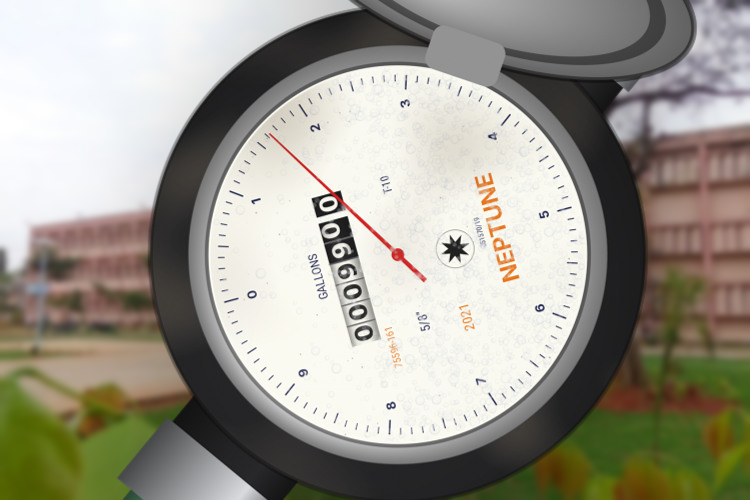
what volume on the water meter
9901.6 gal
